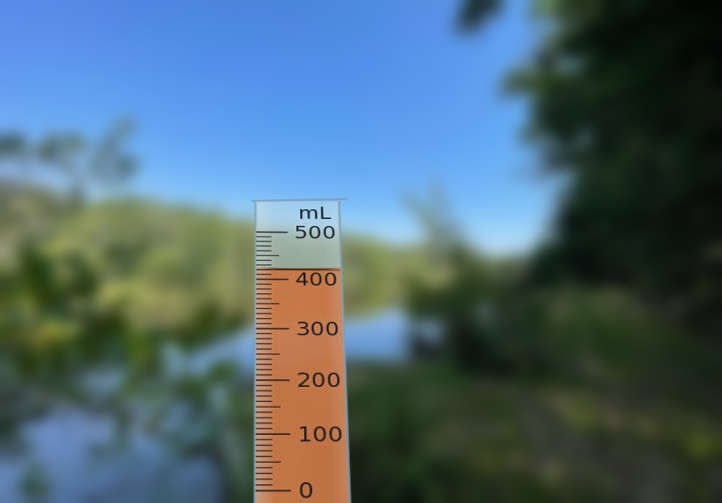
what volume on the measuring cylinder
420 mL
